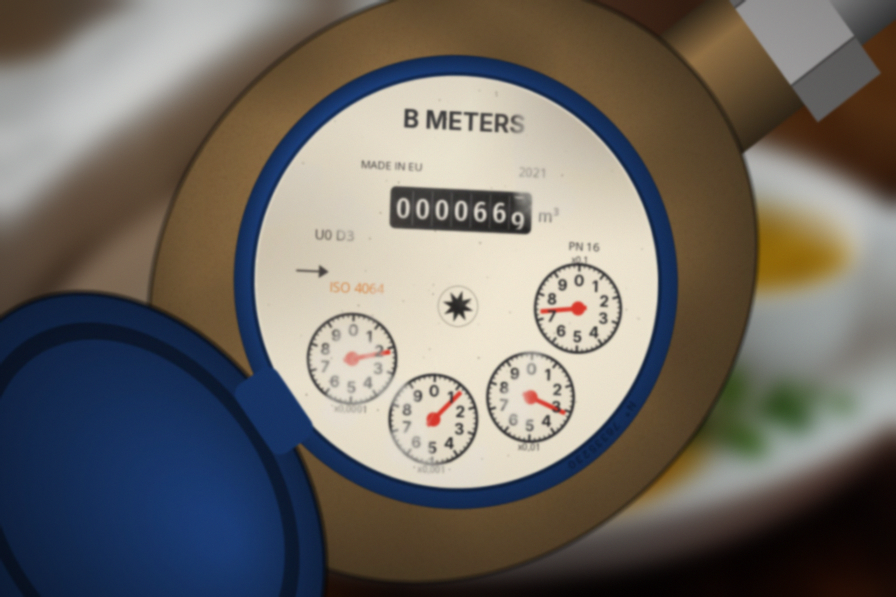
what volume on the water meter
668.7312 m³
